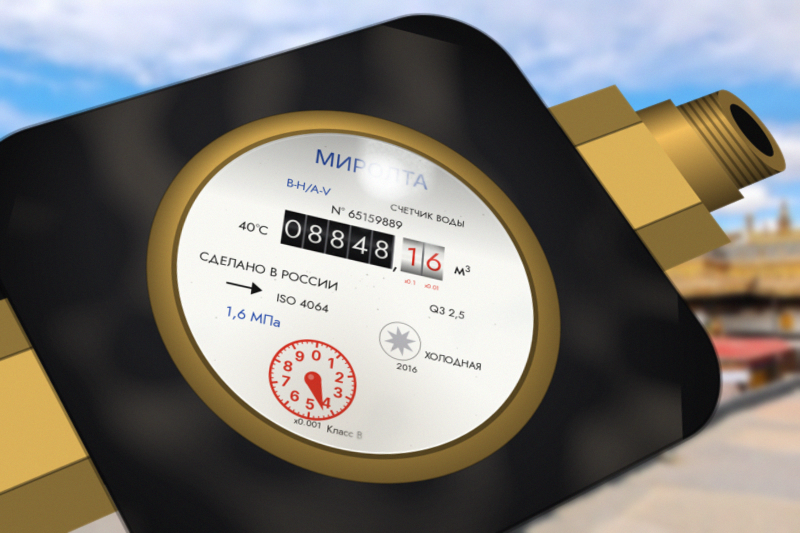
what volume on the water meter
8848.164 m³
